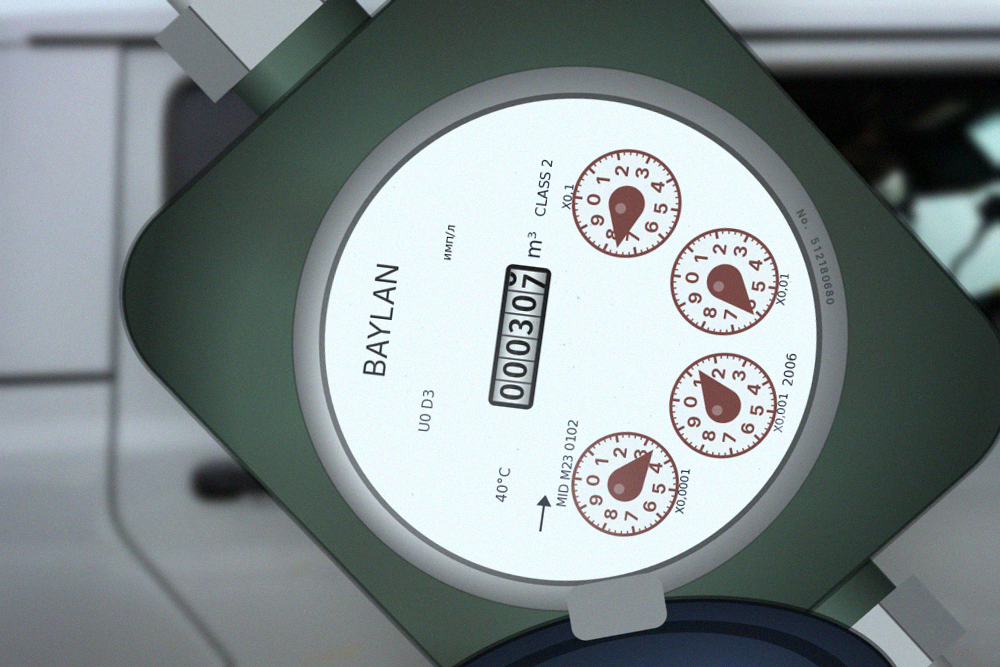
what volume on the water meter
306.7613 m³
